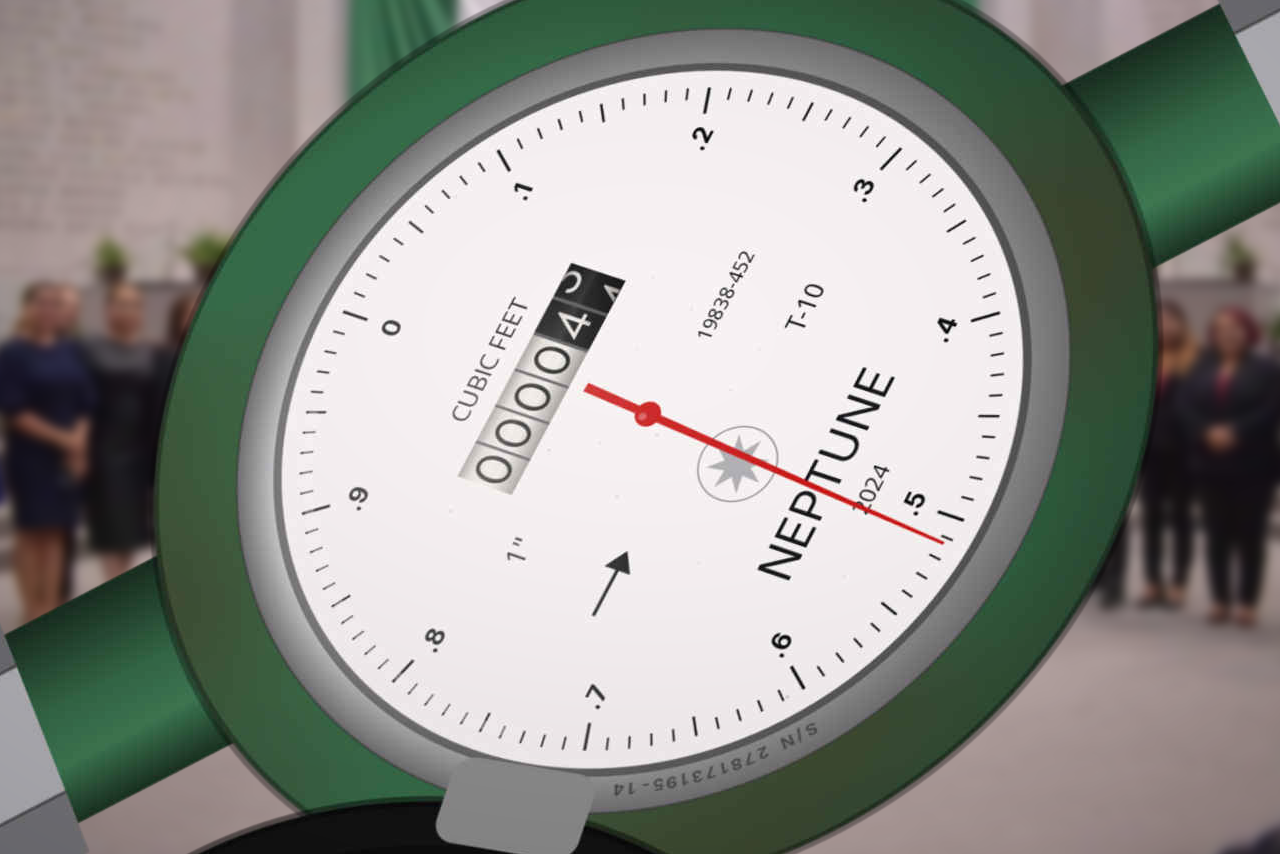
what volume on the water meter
43.51 ft³
